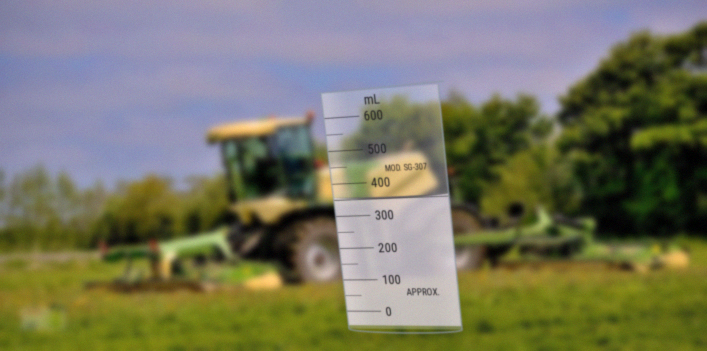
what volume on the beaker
350 mL
